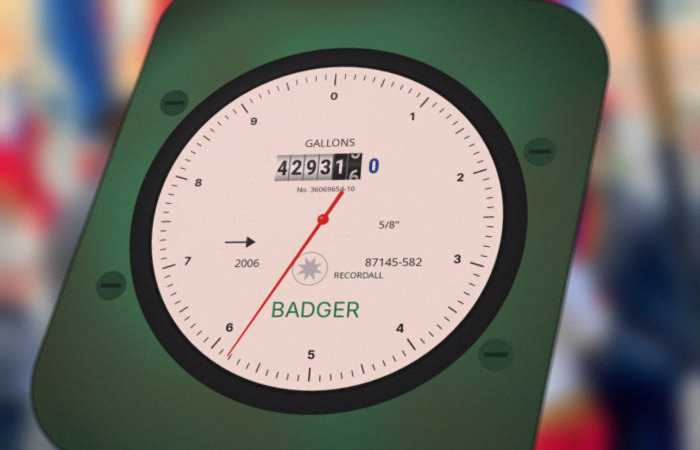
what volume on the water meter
4293155.8 gal
